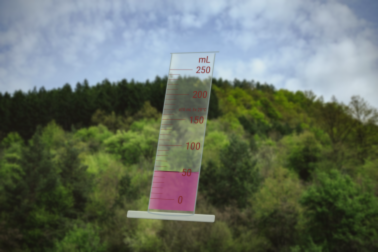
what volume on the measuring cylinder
50 mL
